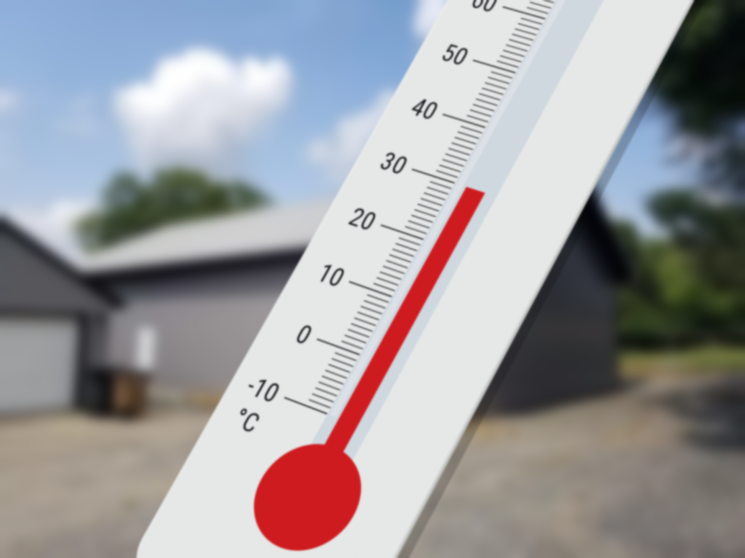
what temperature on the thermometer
30 °C
